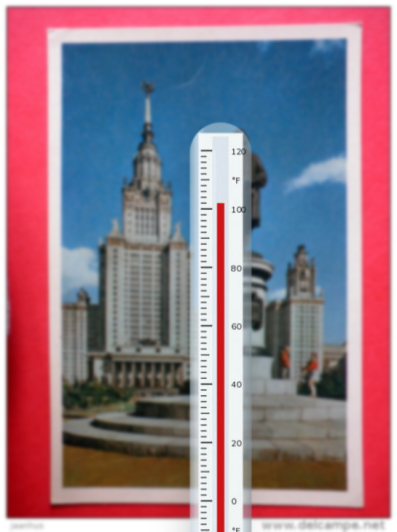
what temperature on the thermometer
102 °F
